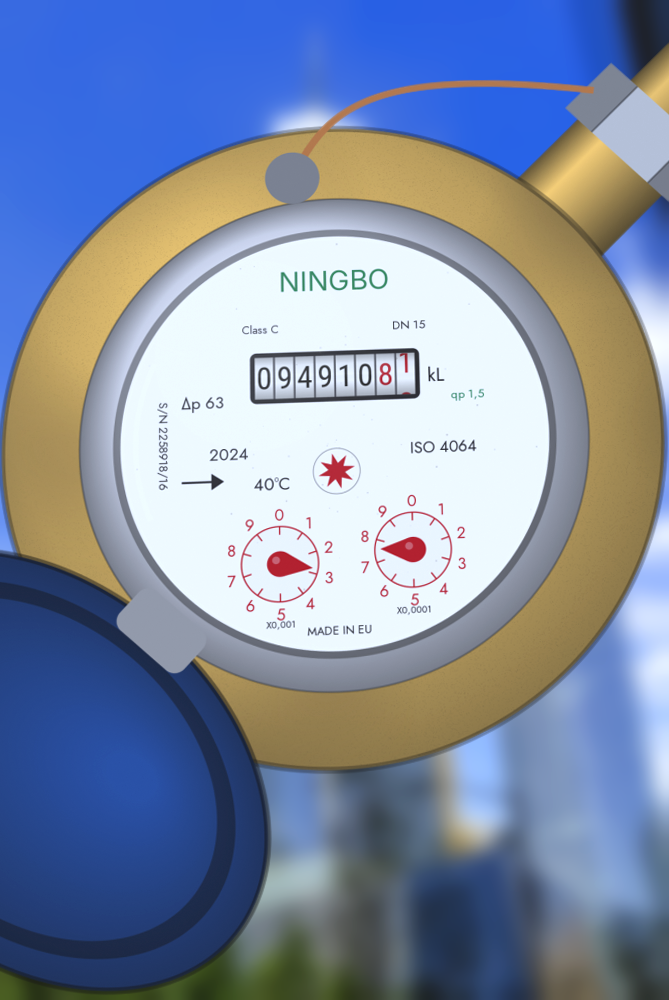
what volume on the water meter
94910.8127 kL
